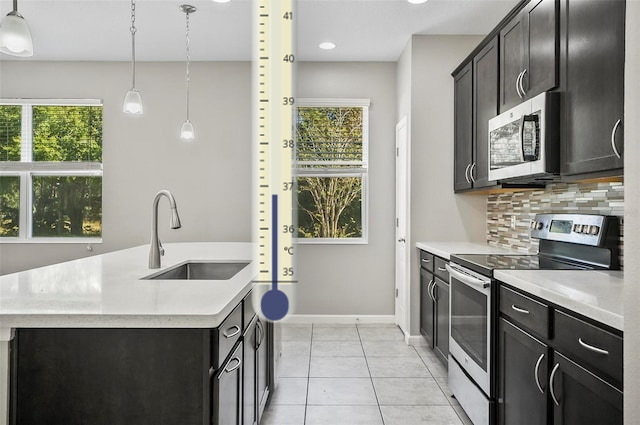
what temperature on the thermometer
36.8 °C
